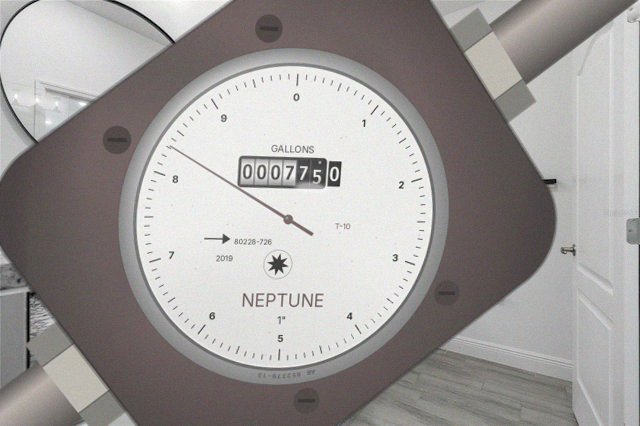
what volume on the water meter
7748.3 gal
